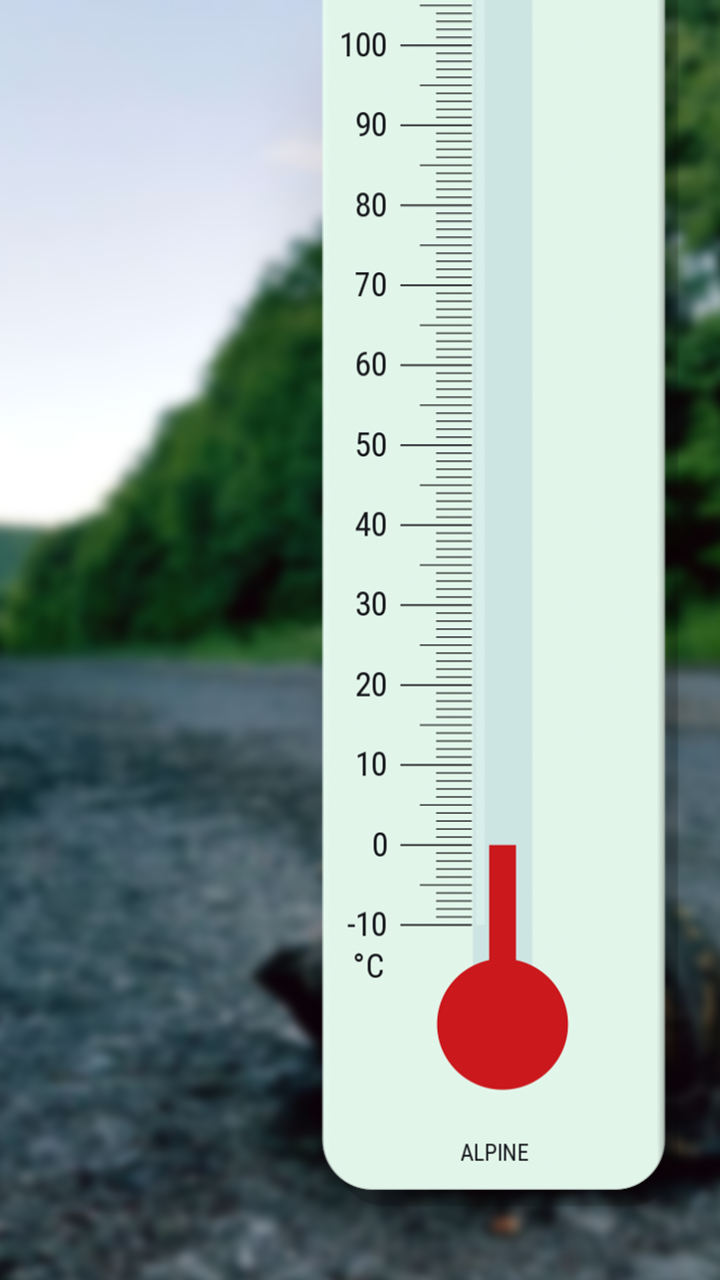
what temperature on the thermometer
0 °C
